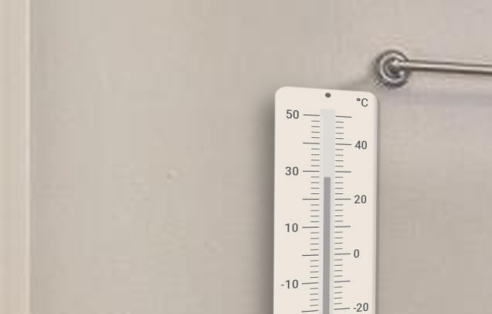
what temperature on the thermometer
28 °C
